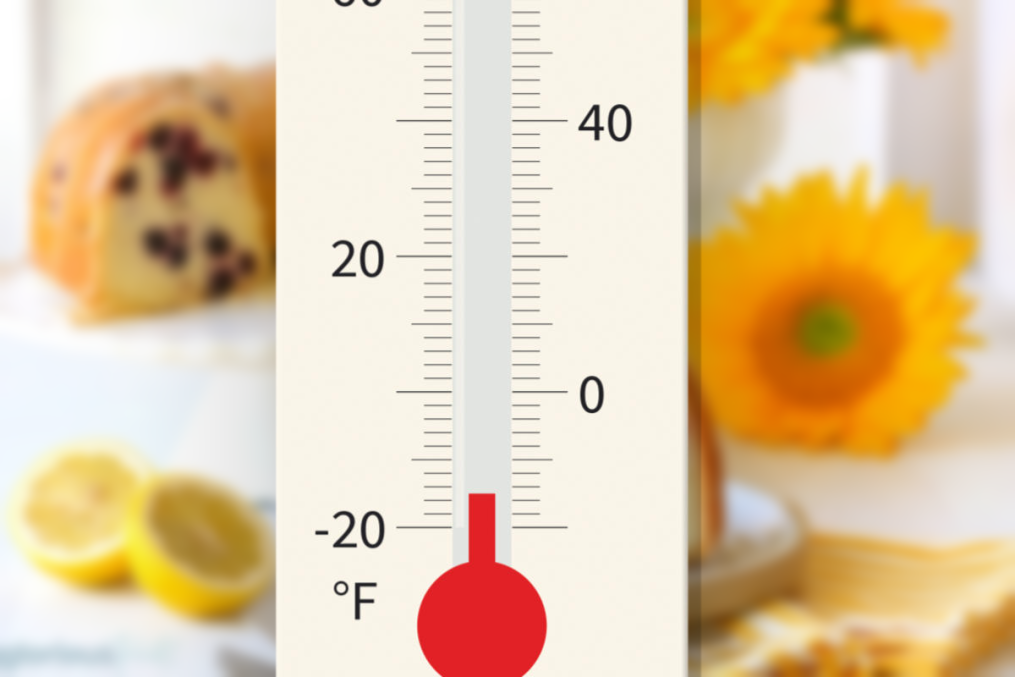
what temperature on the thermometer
-15 °F
